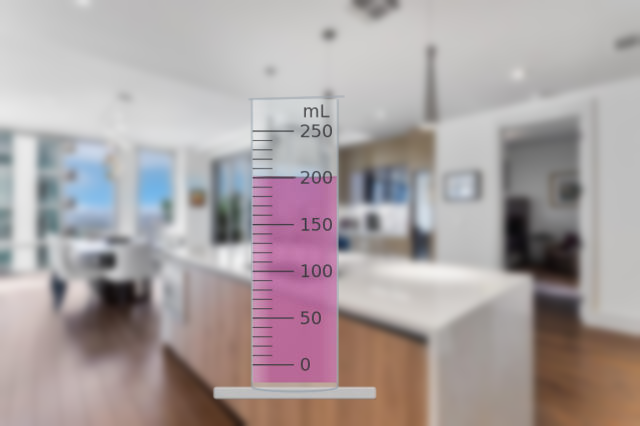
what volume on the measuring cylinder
200 mL
